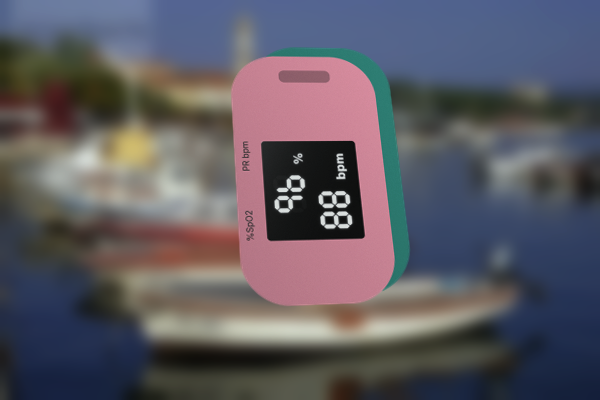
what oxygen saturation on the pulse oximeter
96 %
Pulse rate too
88 bpm
